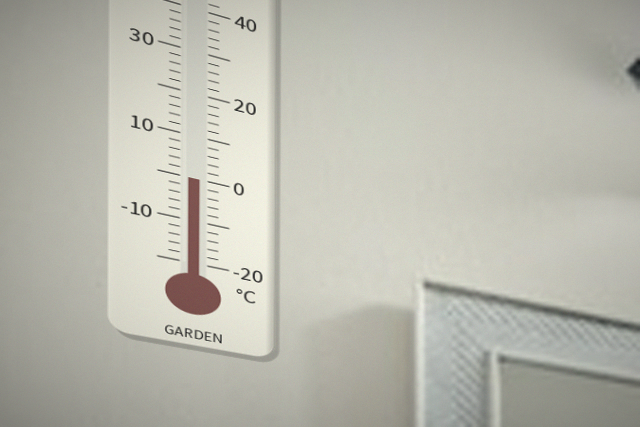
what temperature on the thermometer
0 °C
